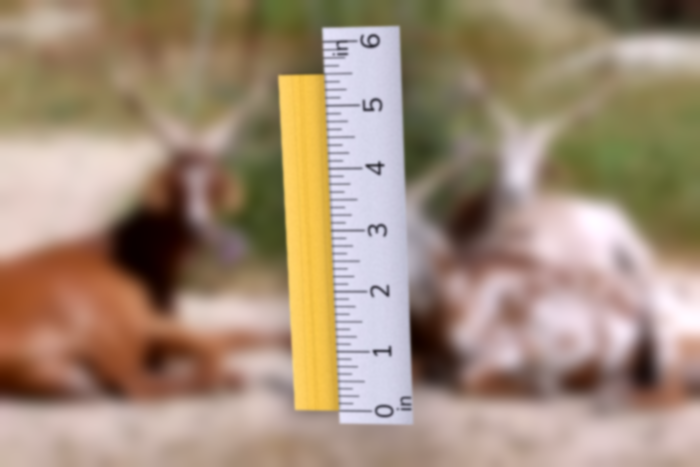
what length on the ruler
5.5 in
